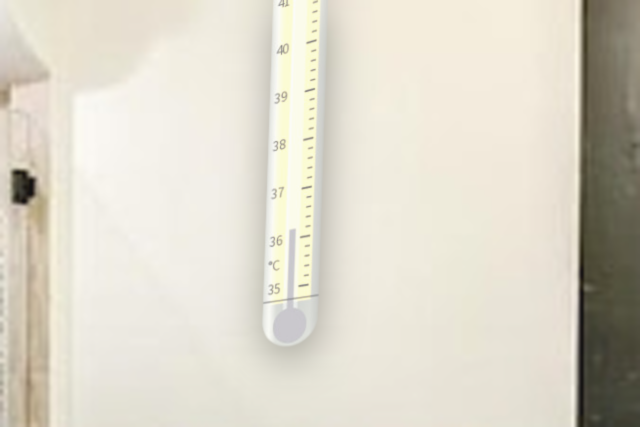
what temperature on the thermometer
36.2 °C
